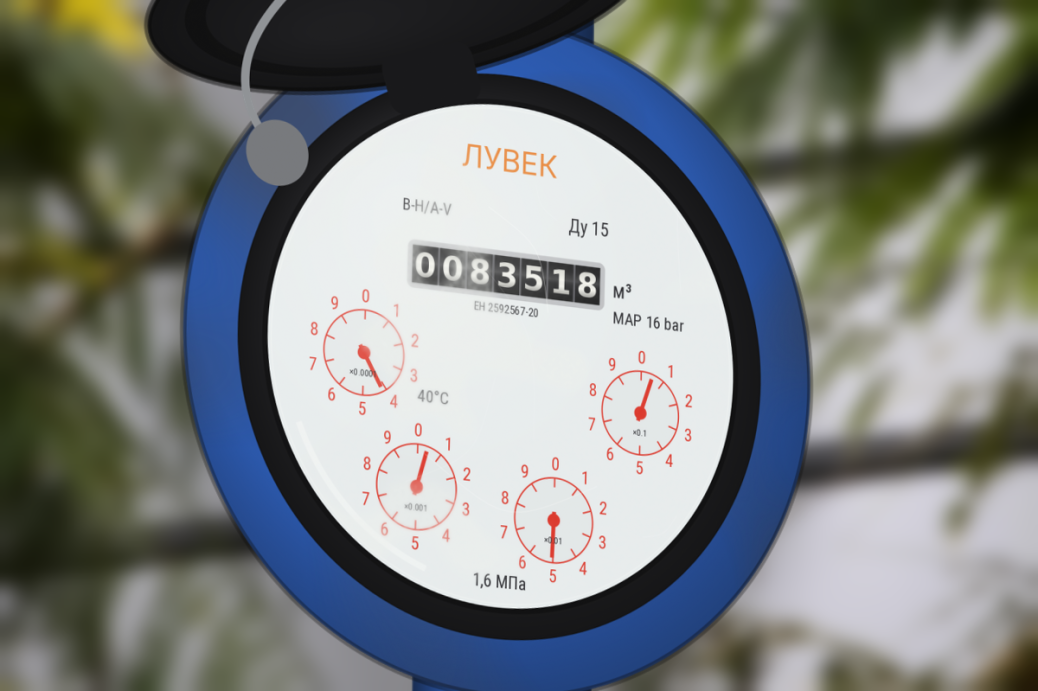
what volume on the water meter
83518.0504 m³
